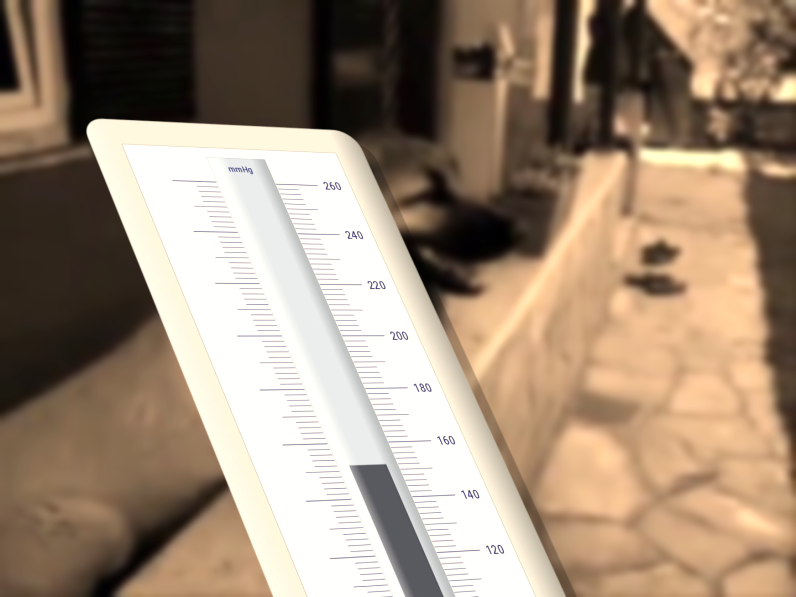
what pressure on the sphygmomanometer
152 mmHg
